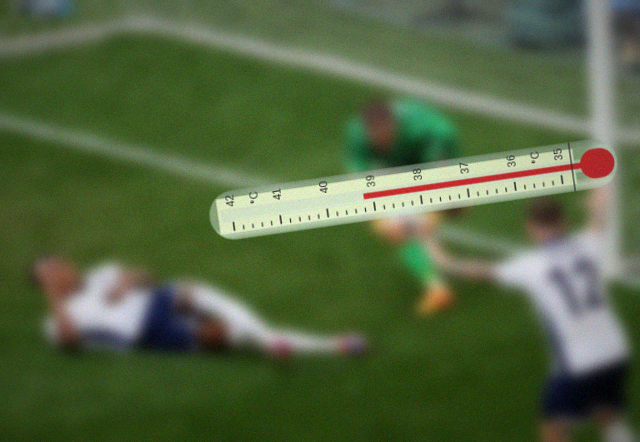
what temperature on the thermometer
39.2 °C
